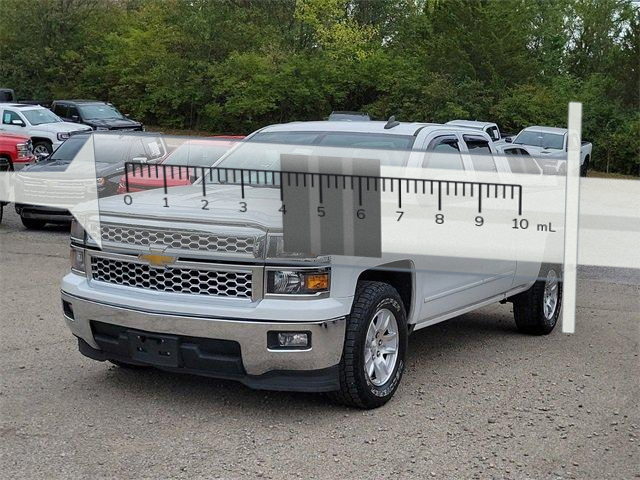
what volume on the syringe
4 mL
